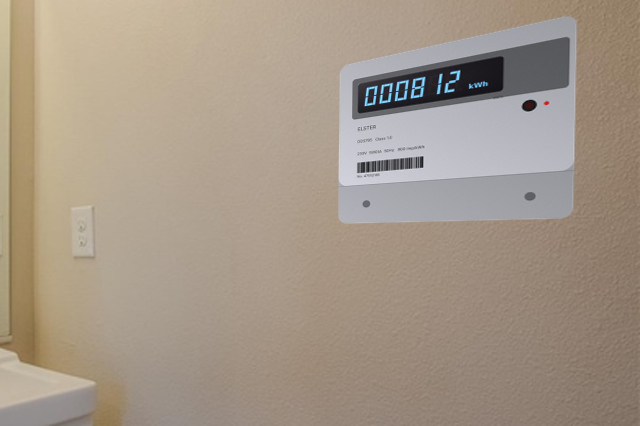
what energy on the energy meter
812 kWh
